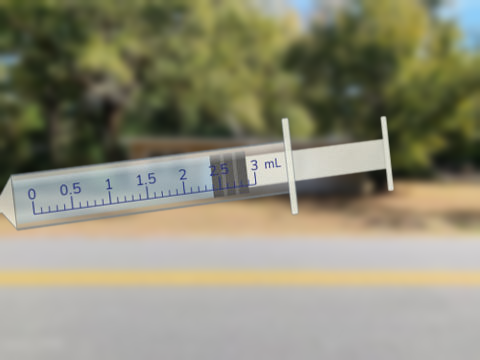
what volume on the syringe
2.4 mL
